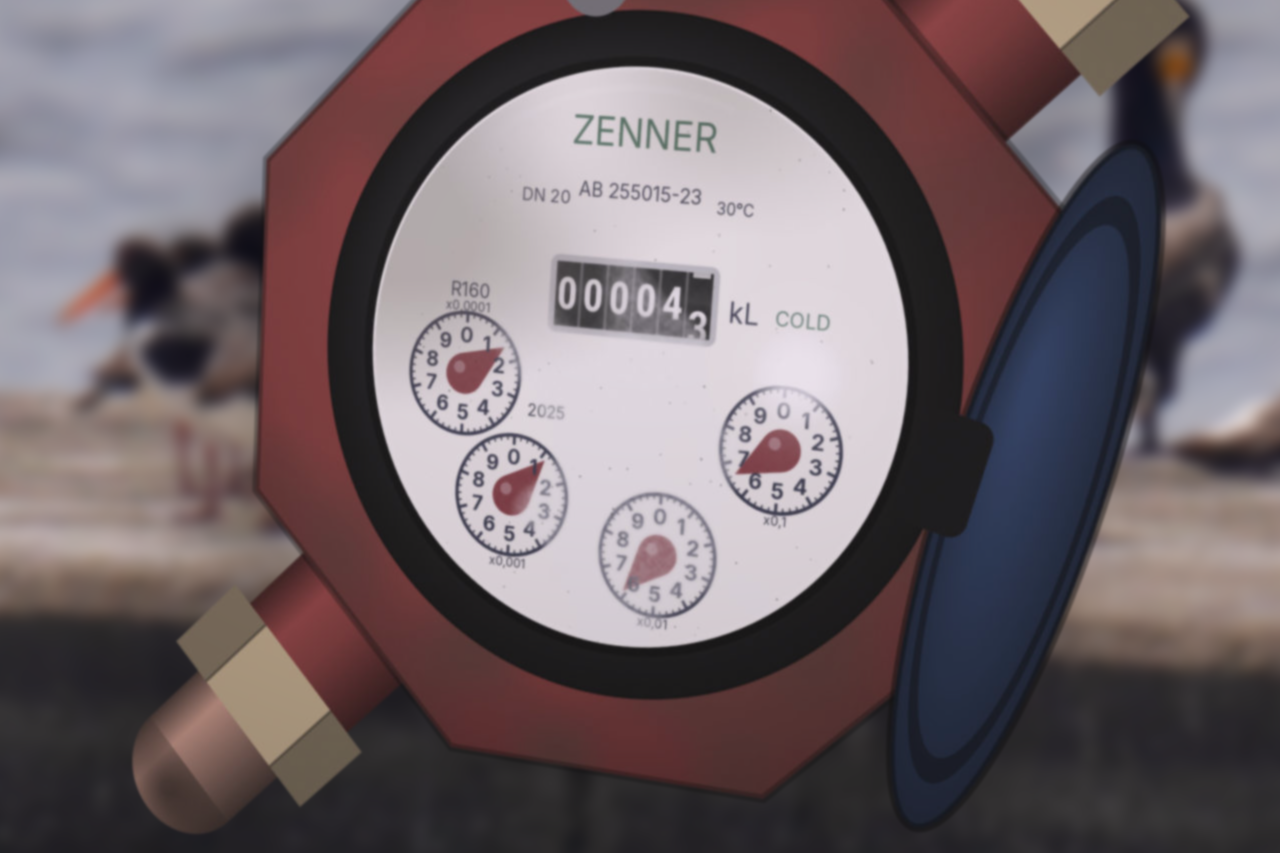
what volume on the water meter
42.6611 kL
